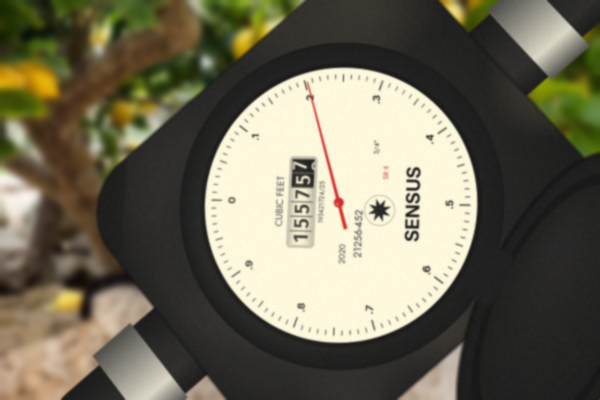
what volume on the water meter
155757.20 ft³
